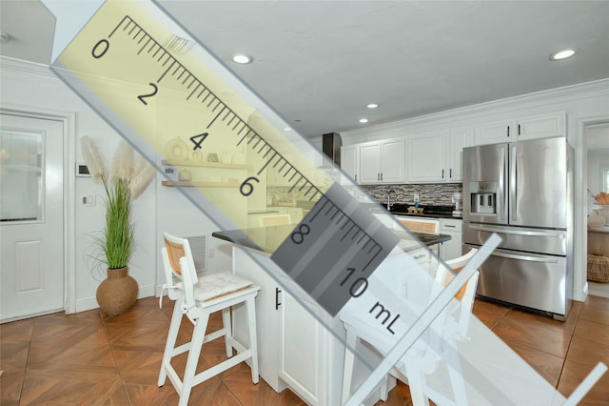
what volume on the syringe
7.8 mL
